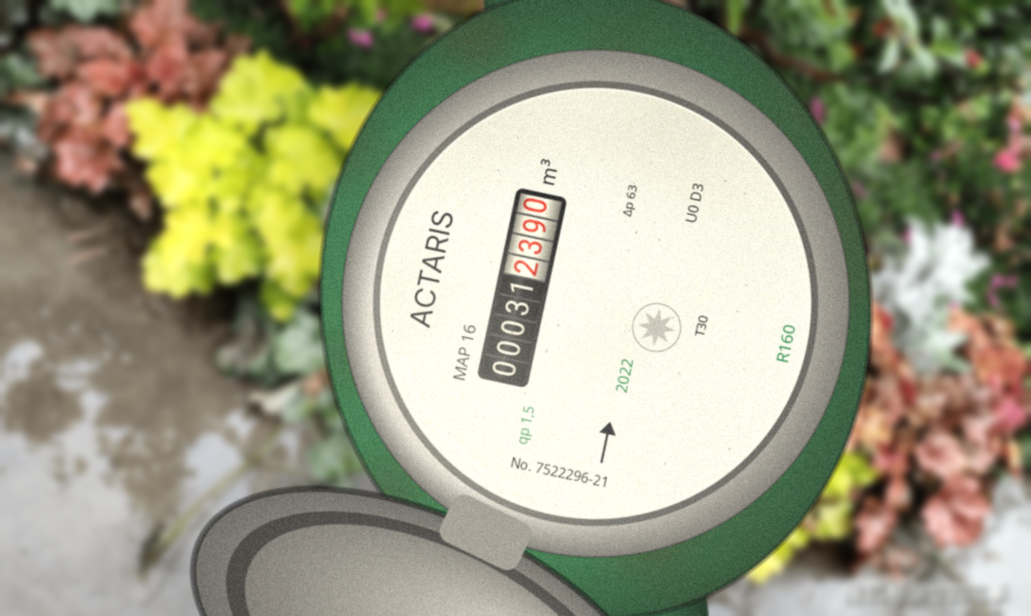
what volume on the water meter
31.2390 m³
